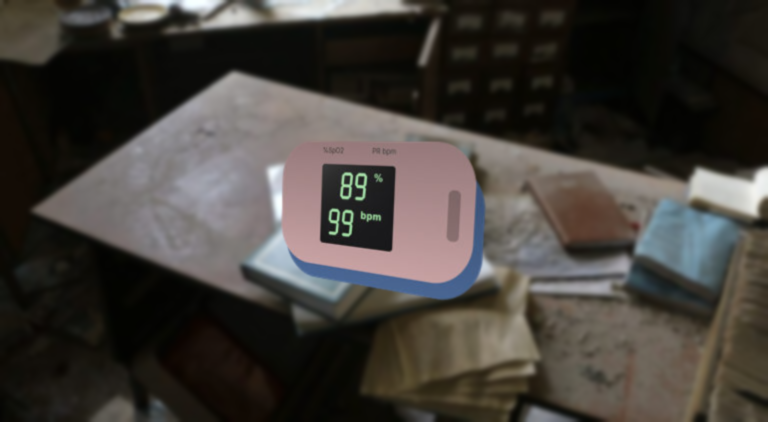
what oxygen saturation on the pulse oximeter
89 %
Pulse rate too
99 bpm
